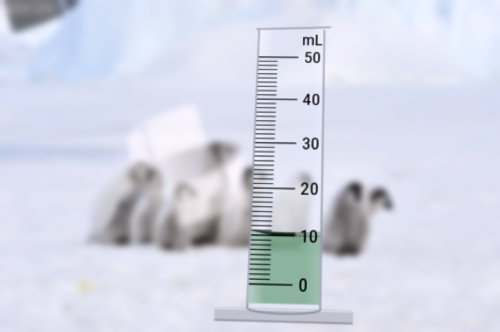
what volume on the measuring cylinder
10 mL
